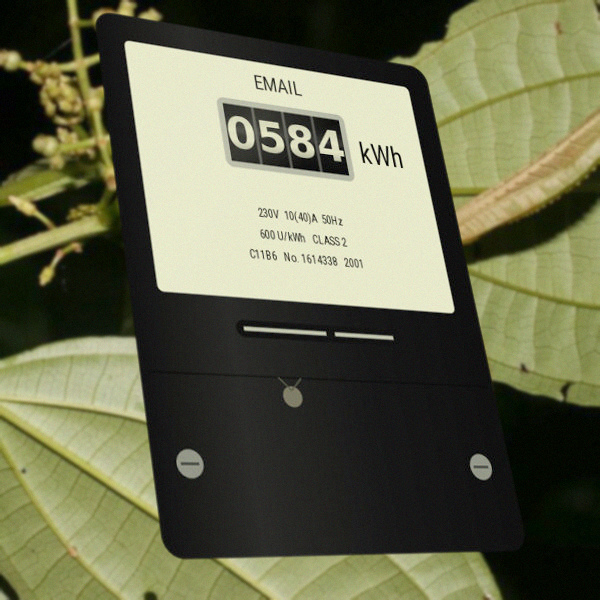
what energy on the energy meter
584 kWh
